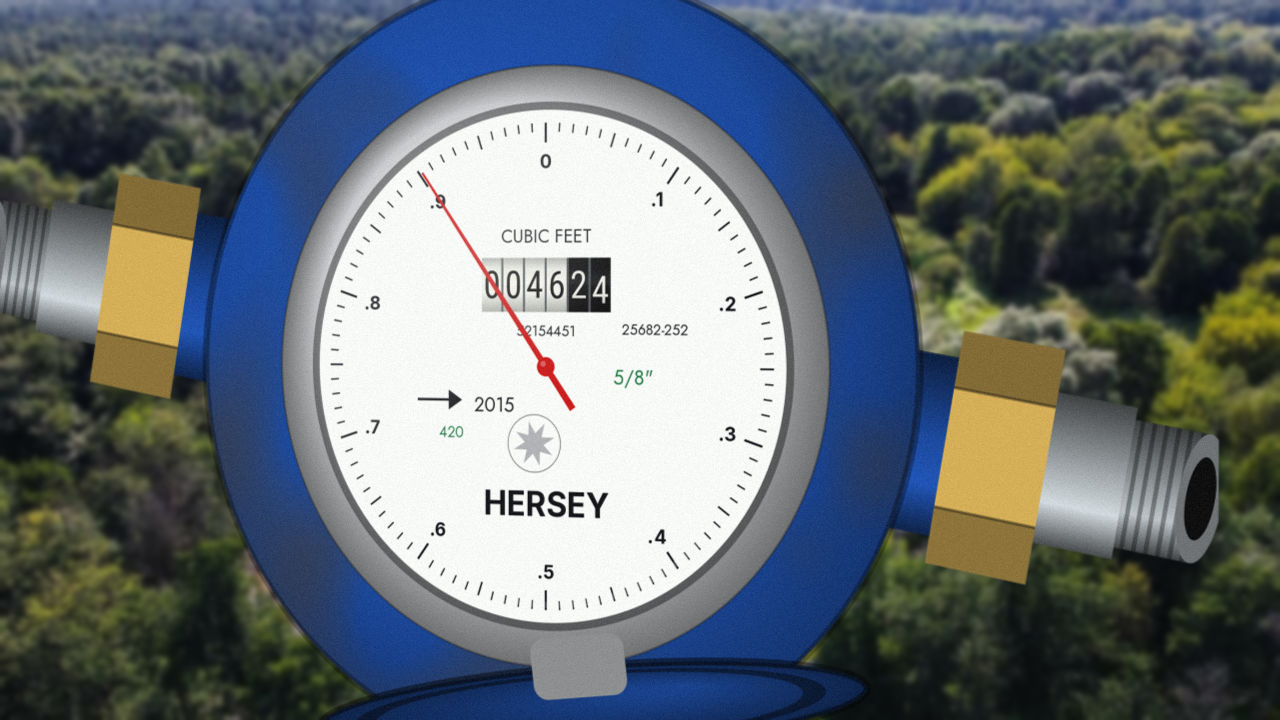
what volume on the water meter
4623.90 ft³
